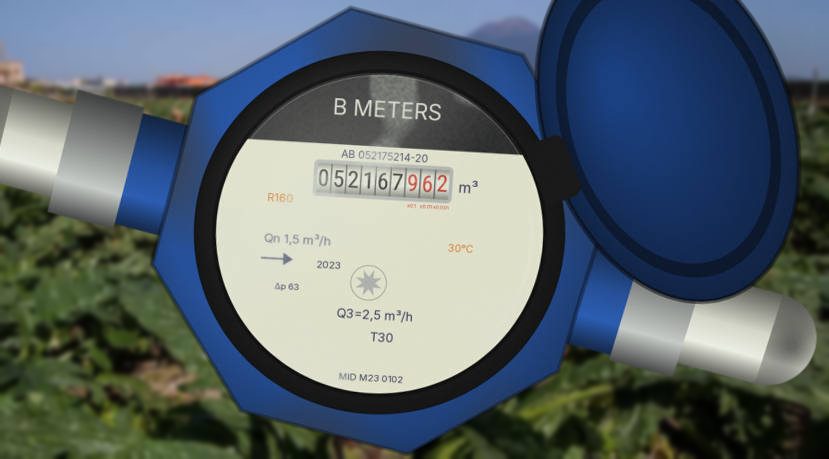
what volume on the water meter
52167.962 m³
